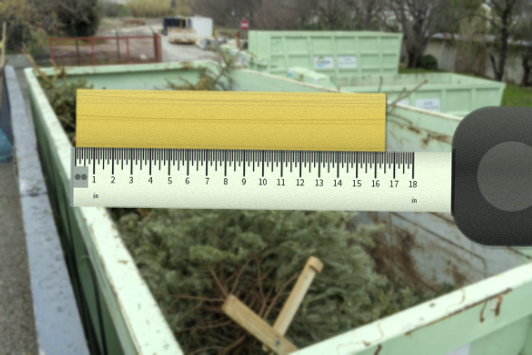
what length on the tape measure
16.5 in
